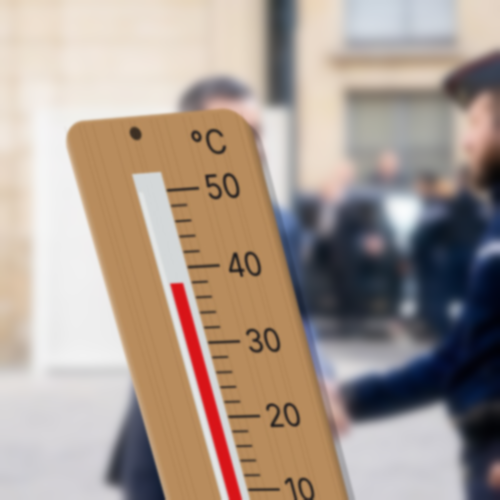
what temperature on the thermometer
38 °C
